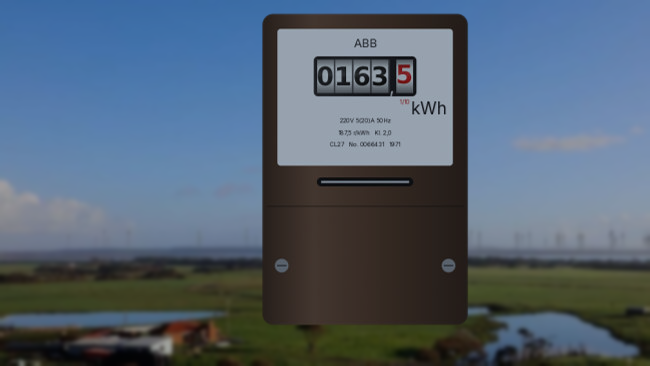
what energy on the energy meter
163.5 kWh
